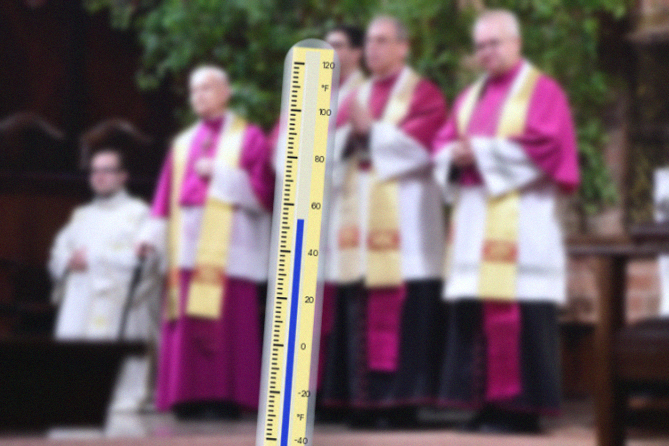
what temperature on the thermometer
54 °F
